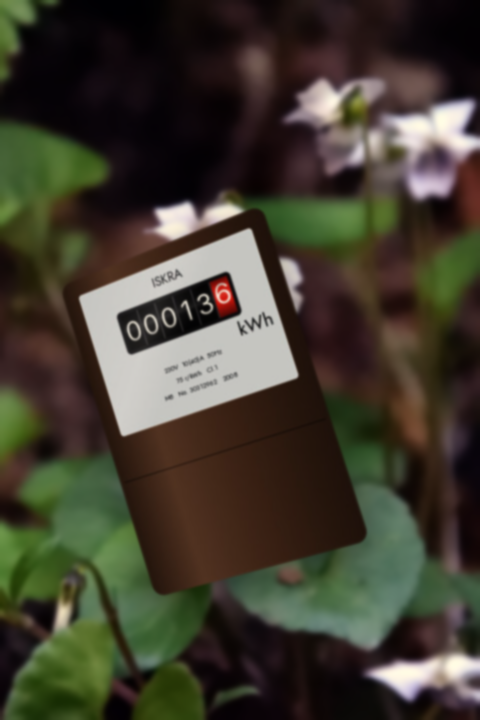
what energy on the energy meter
13.6 kWh
